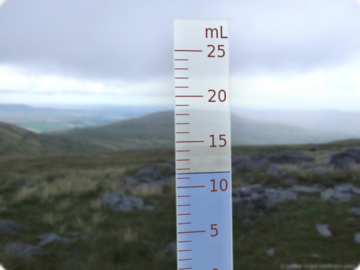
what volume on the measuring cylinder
11.5 mL
